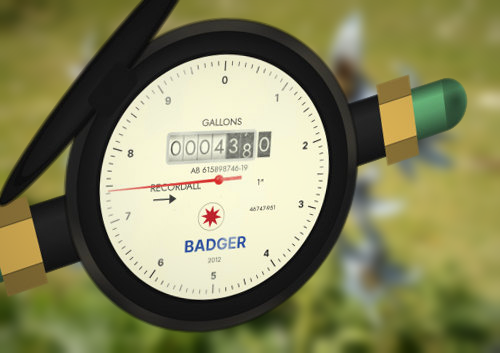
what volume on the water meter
4377.4 gal
